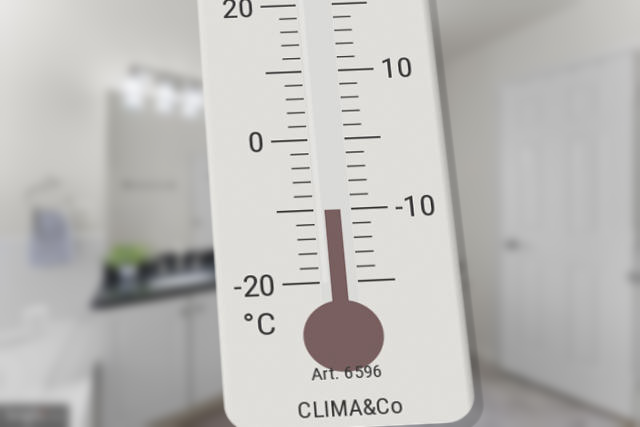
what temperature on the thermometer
-10 °C
